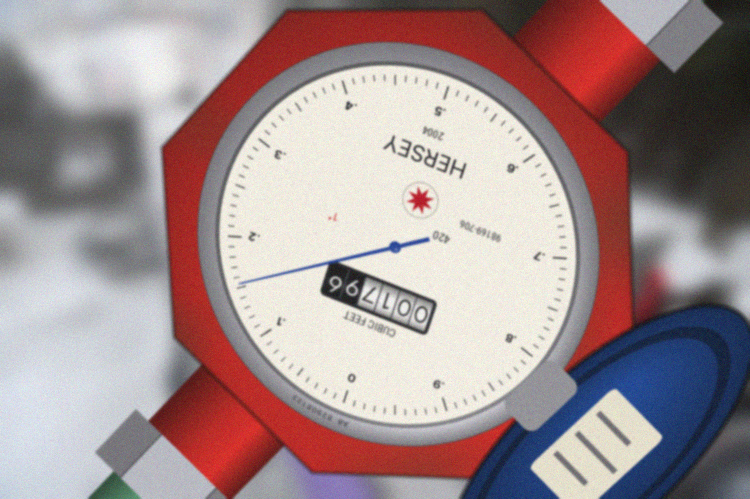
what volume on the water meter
1796.15 ft³
